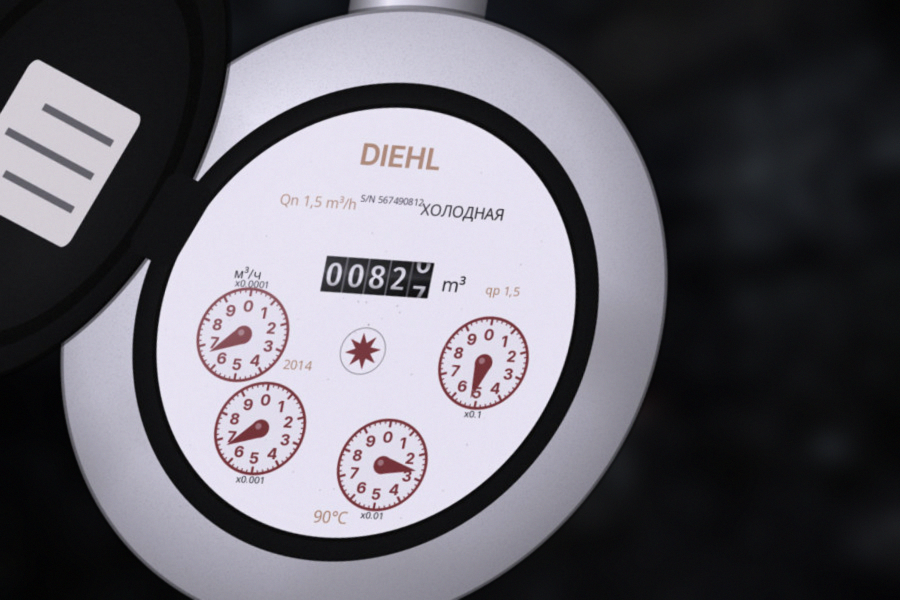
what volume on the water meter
826.5266 m³
